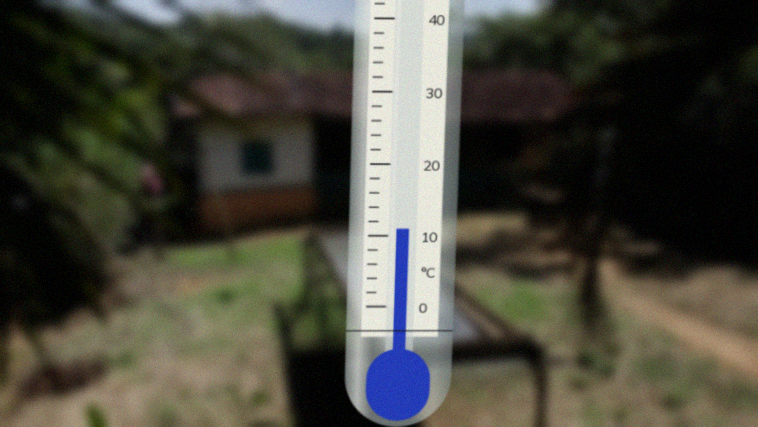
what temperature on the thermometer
11 °C
